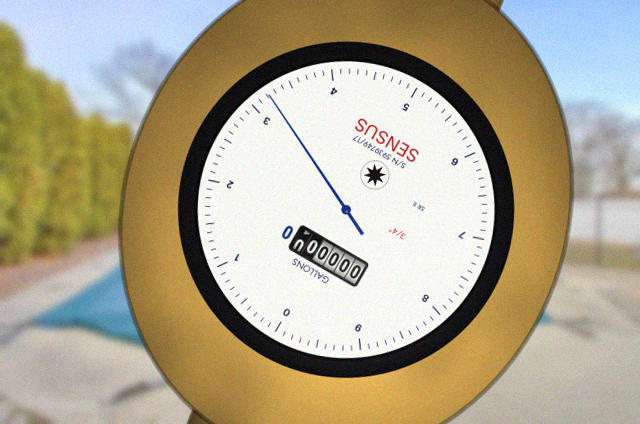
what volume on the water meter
3.2 gal
